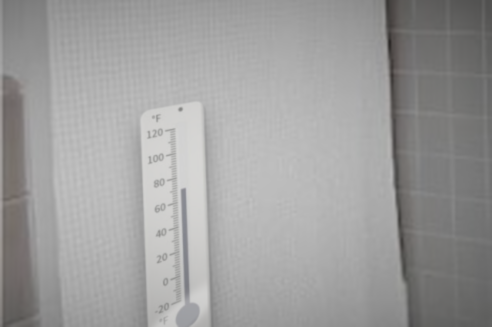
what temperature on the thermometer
70 °F
